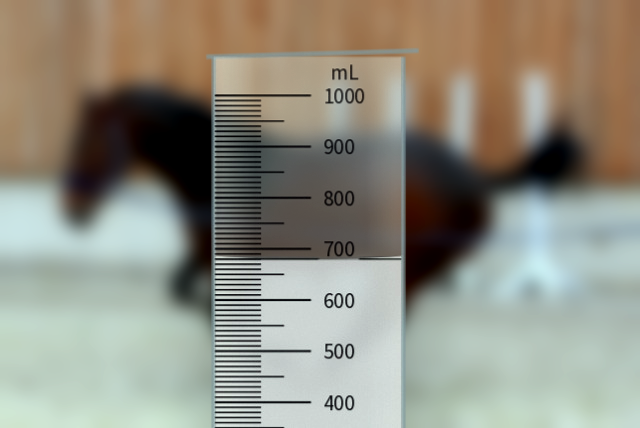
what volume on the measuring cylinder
680 mL
